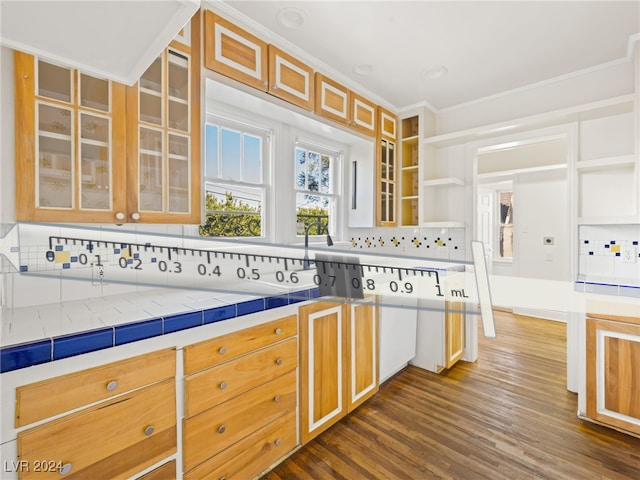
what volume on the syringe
0.68 mL
